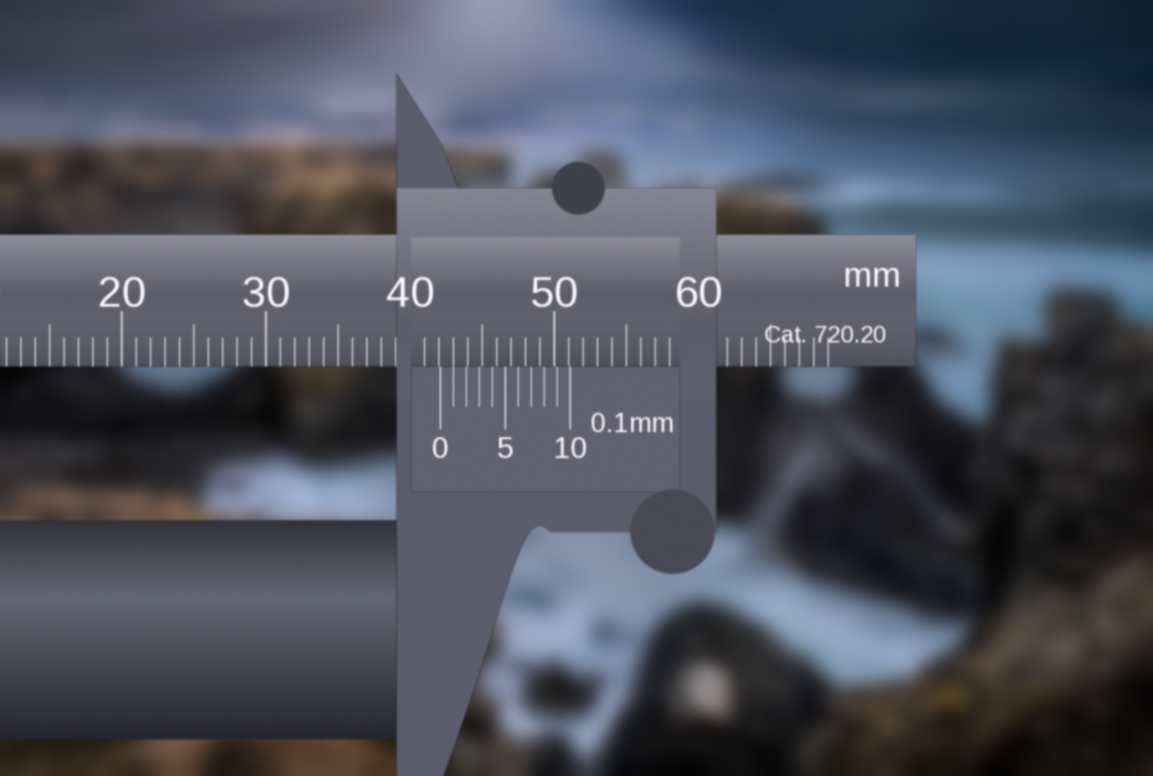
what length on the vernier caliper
42.1 mm
